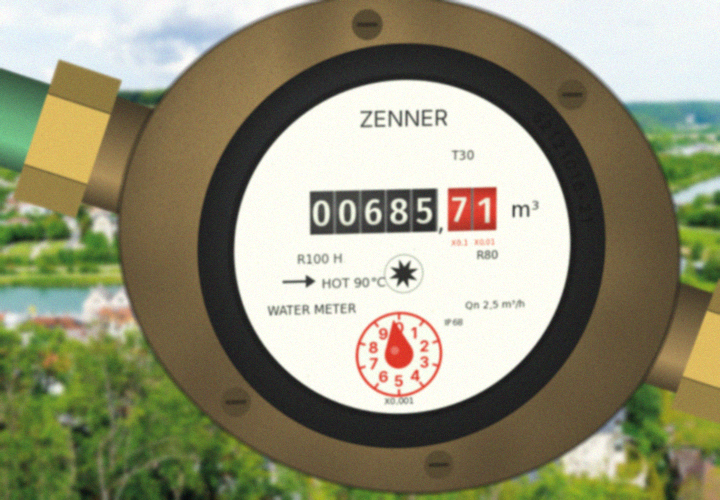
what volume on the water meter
685.709 m³
